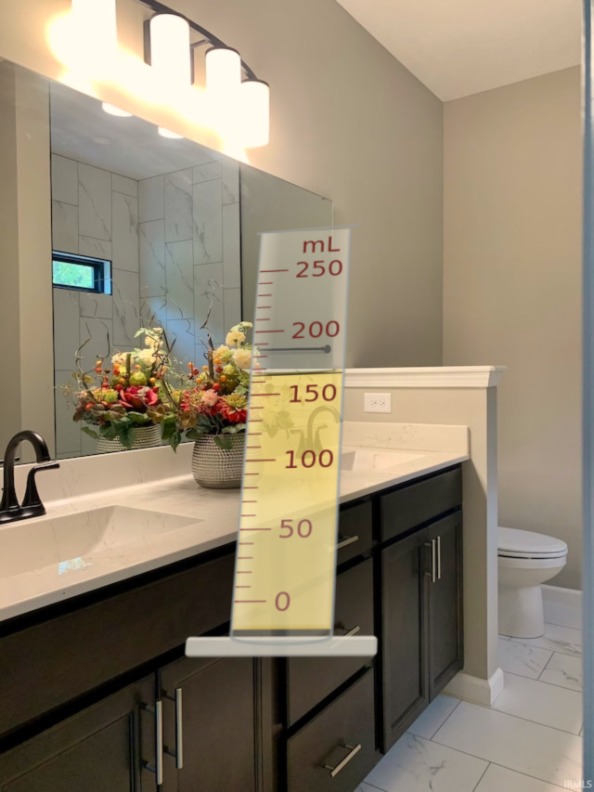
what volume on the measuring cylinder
165 mL
